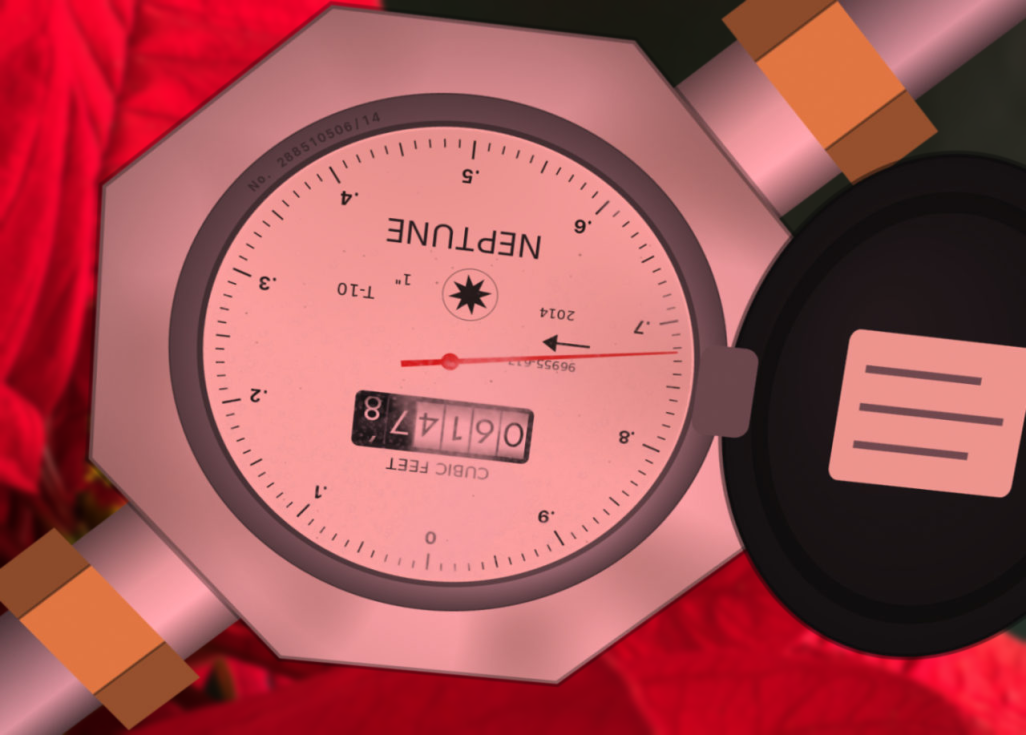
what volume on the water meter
61477.72 ft³
